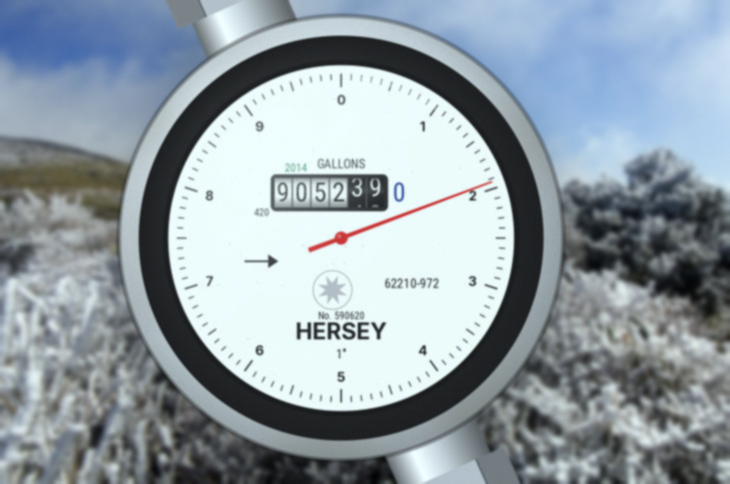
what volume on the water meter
9052391.9 gal
